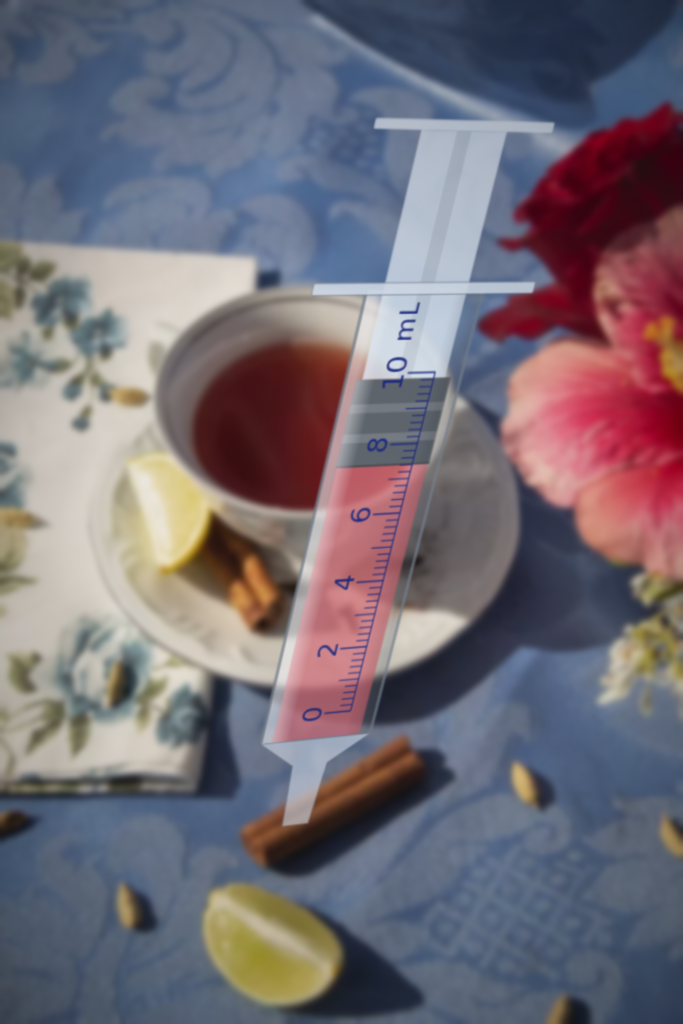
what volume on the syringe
7.4 mL
